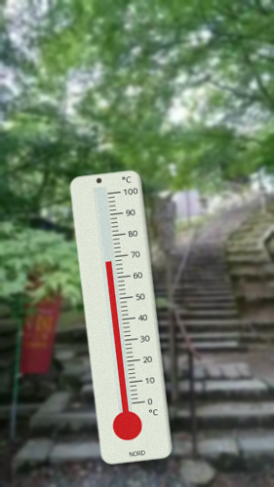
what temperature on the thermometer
68 °C
